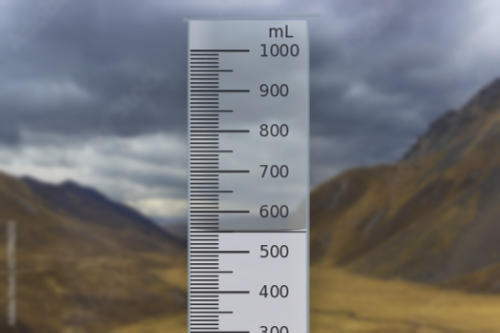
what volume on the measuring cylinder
550 mL
